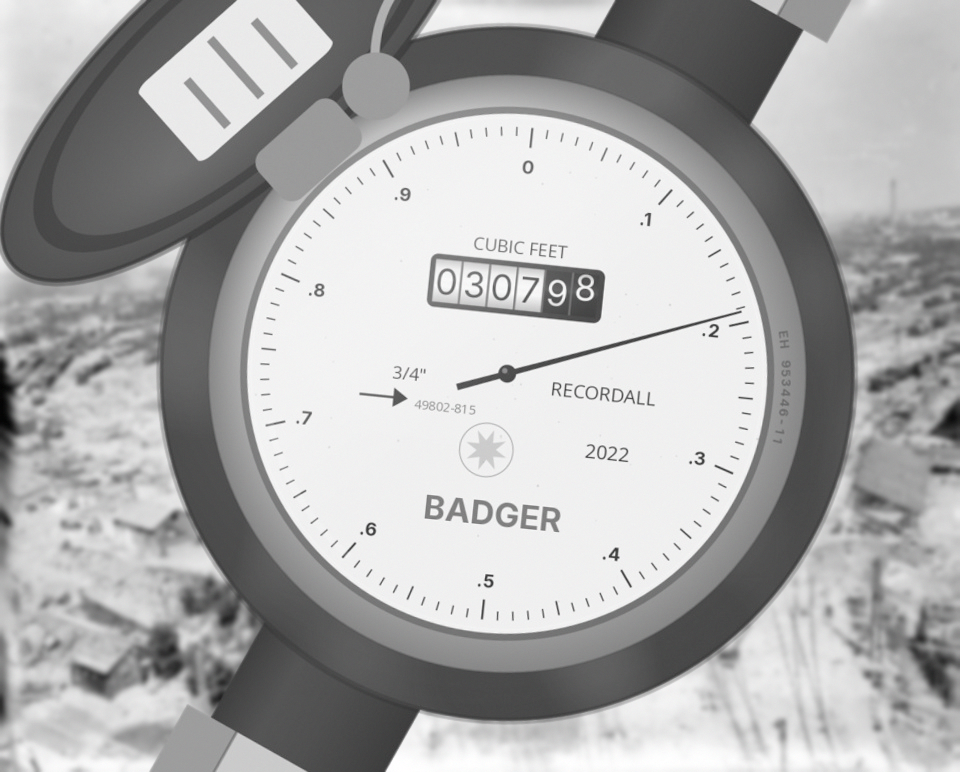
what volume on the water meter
30798.19 ft³
